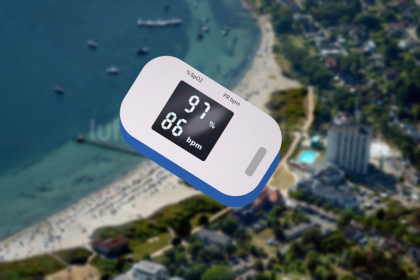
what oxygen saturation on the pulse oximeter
97 %
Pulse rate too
86 bpm
